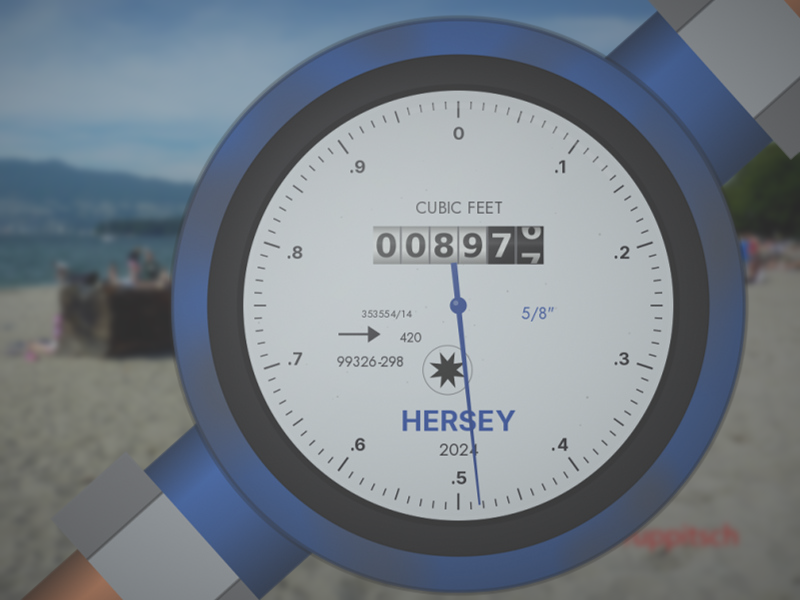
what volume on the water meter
8976.48 ft³
